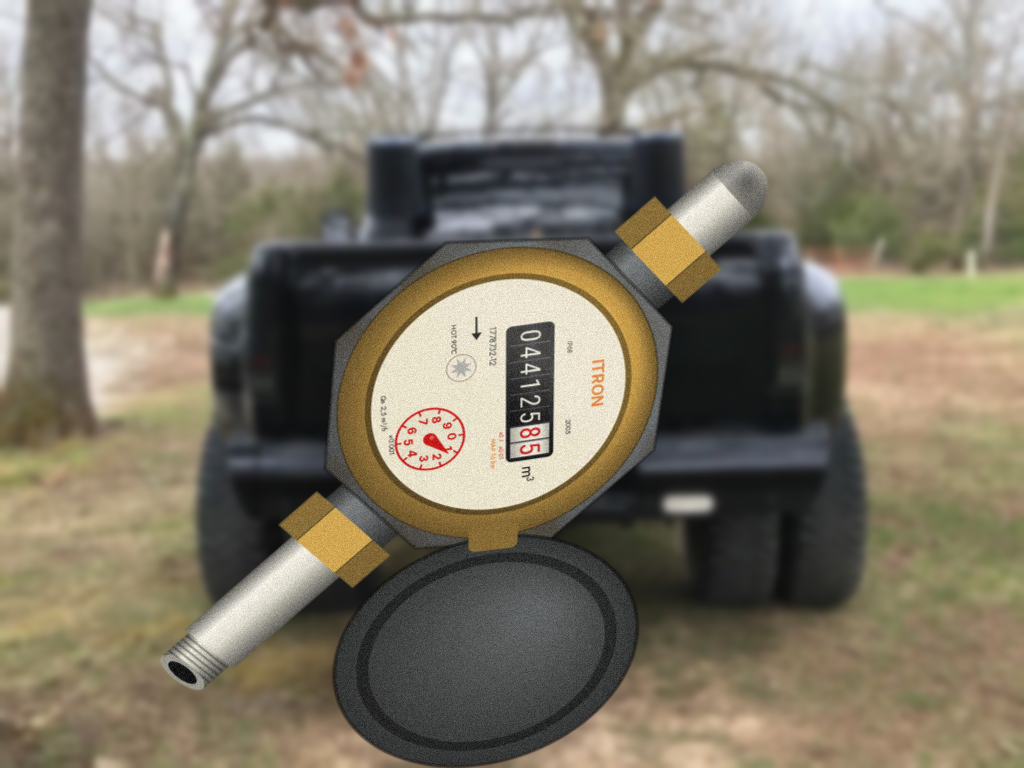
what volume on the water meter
44125.851 m³
